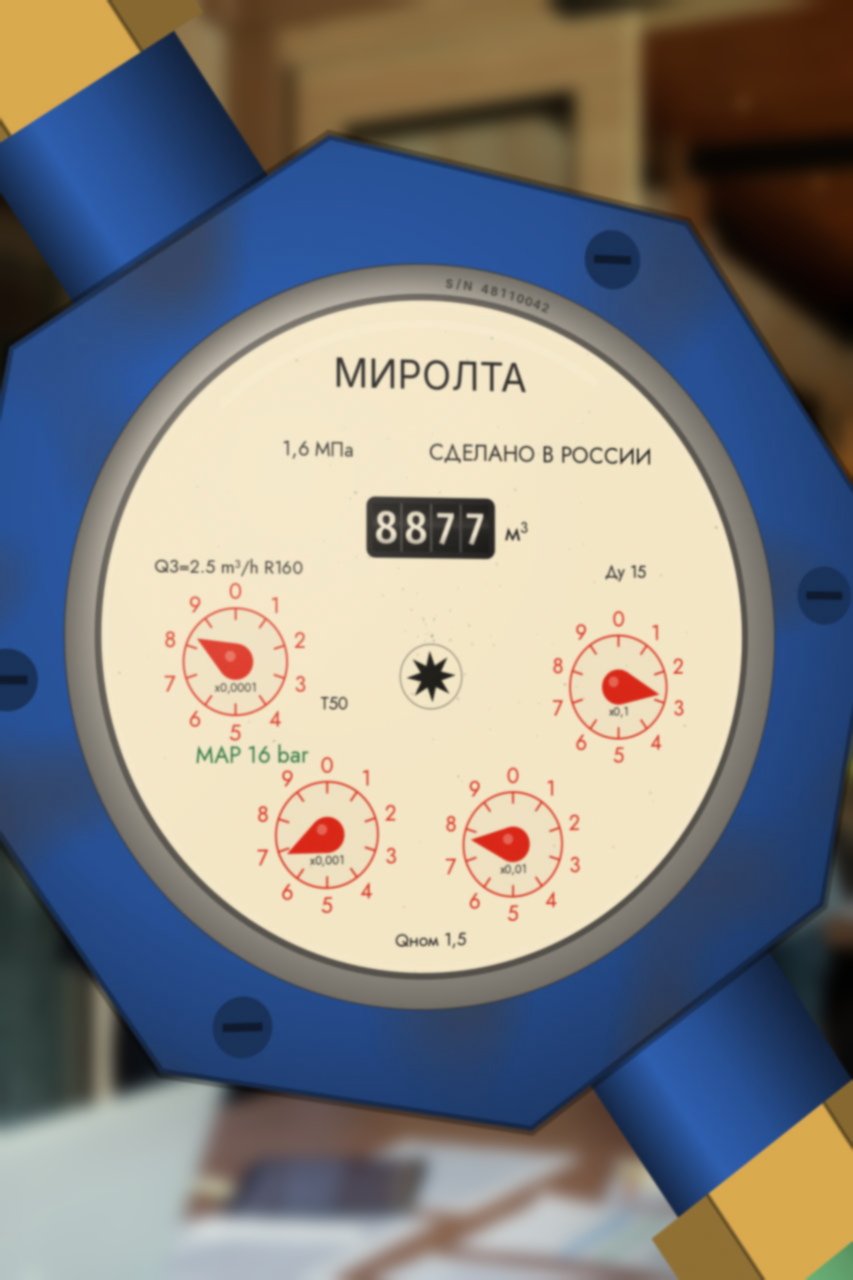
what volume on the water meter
8877.2768 m³
